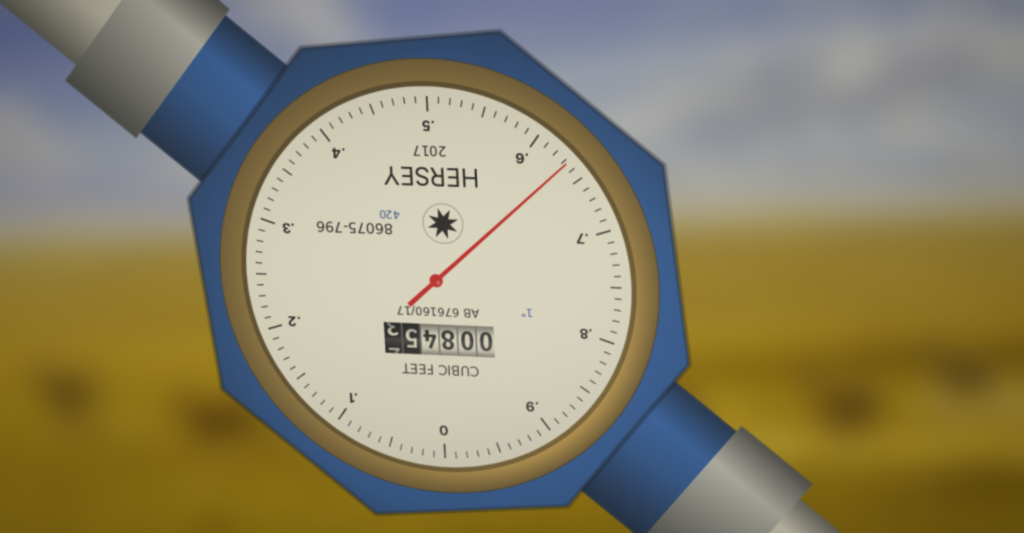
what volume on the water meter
8452.63 ft³
